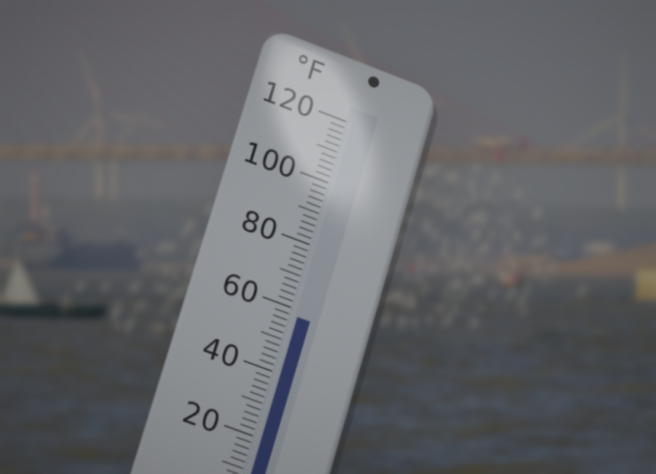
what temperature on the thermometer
58 °F
